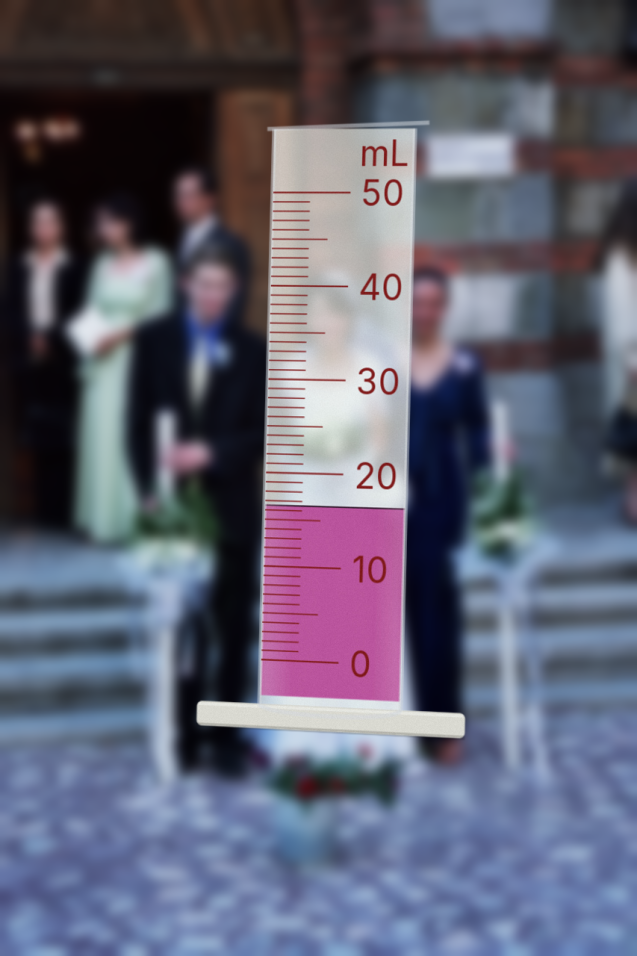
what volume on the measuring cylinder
16.5 mL
